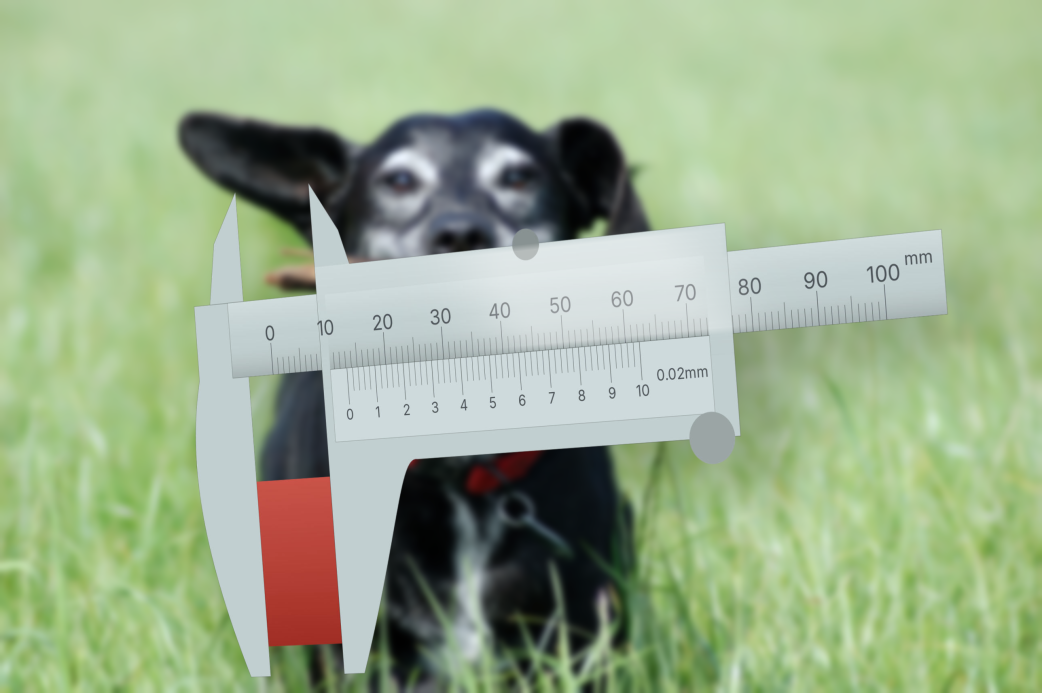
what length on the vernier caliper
13.2 mm
